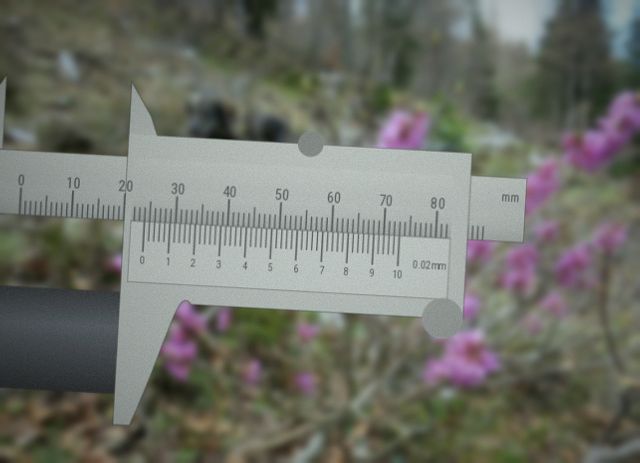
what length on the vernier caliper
24.0 mm
